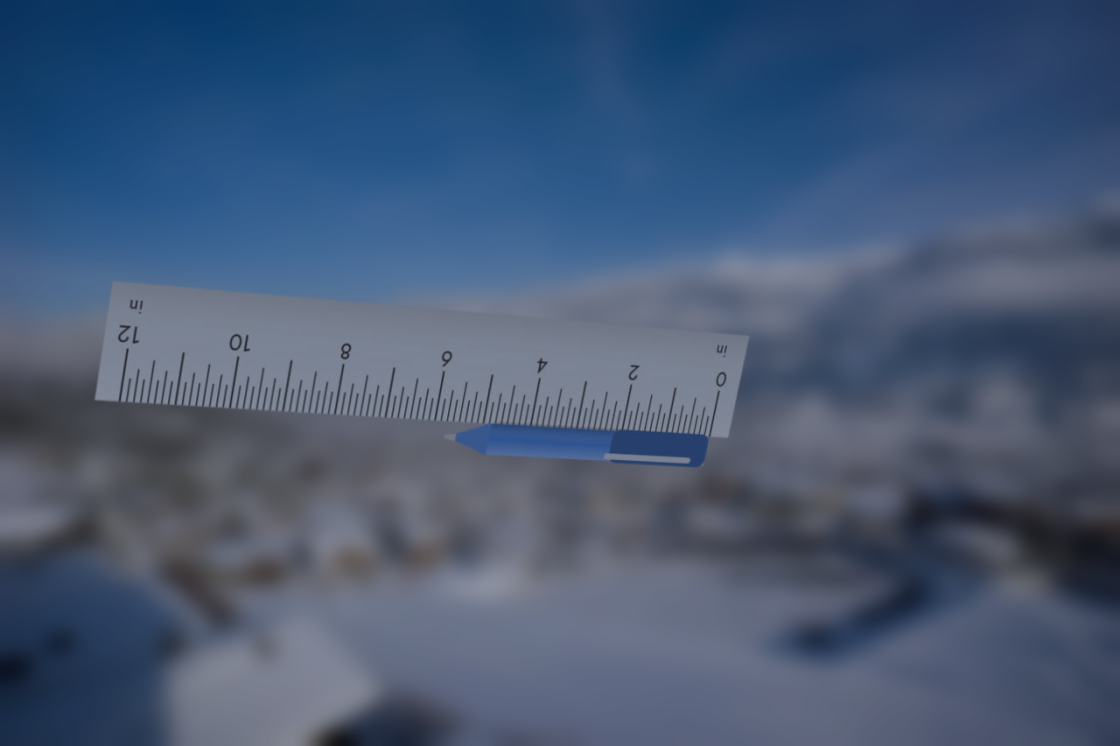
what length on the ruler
5.75 in
